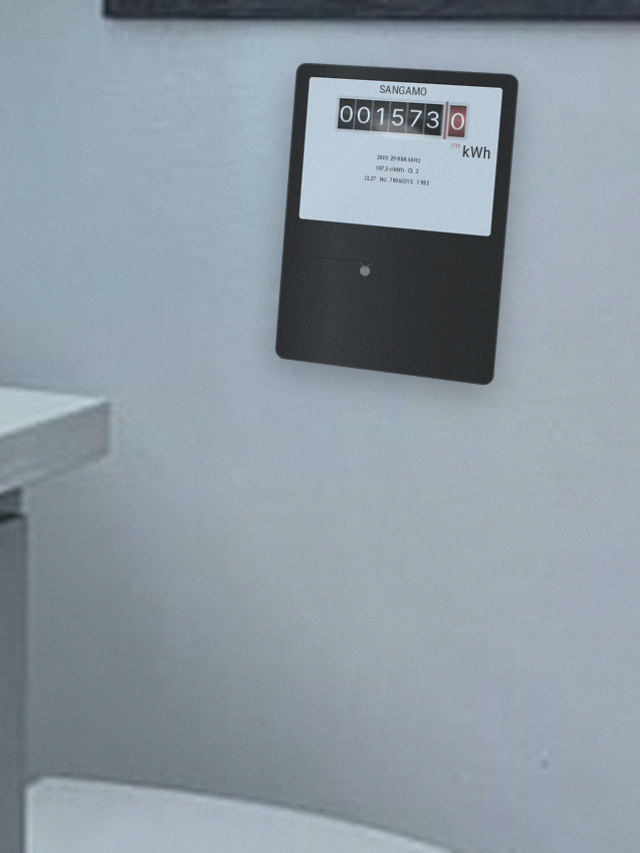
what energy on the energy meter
1573.0 kWh
